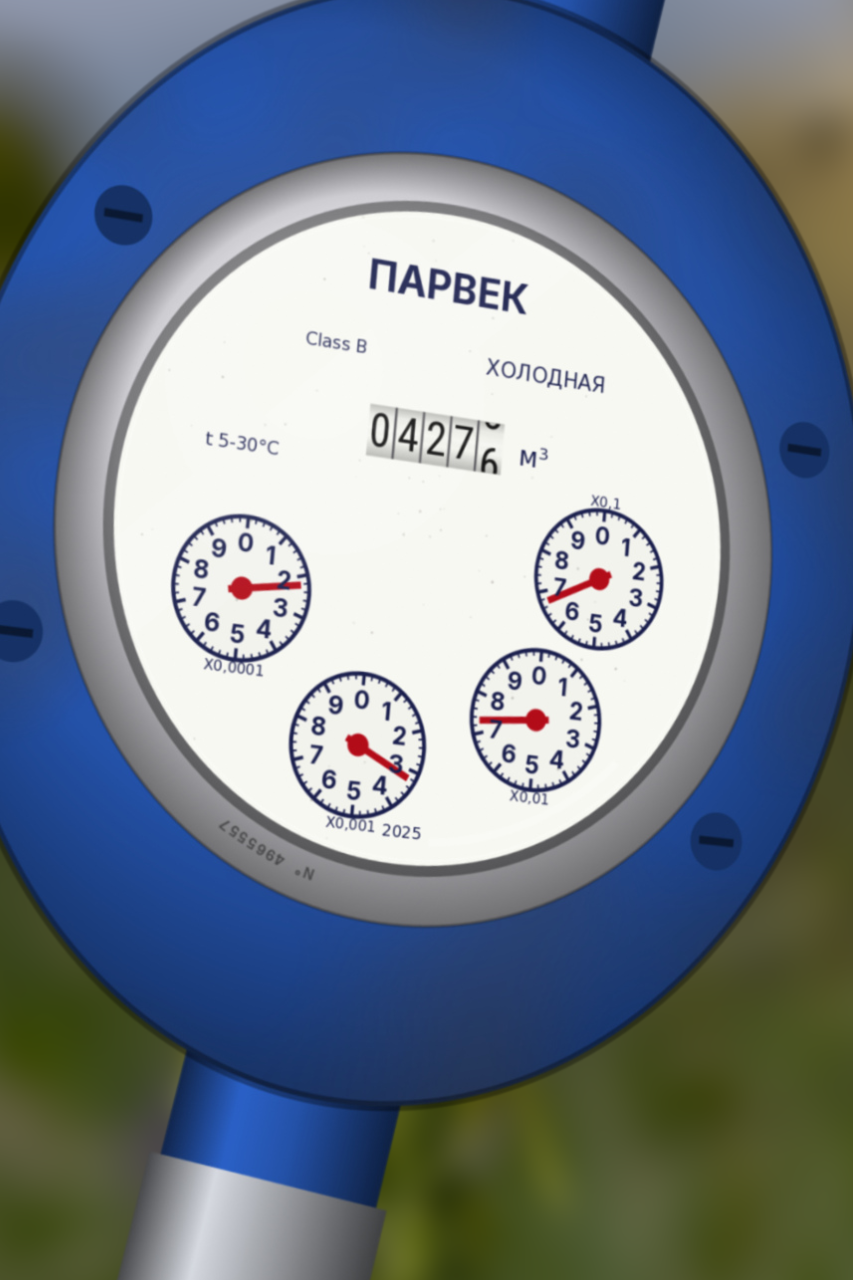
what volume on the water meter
4275.6732 m³
